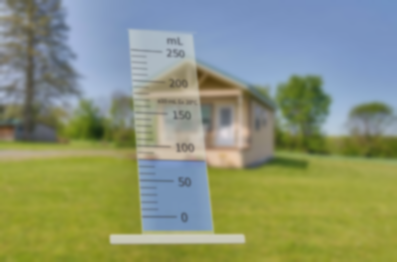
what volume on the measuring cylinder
80 mL
